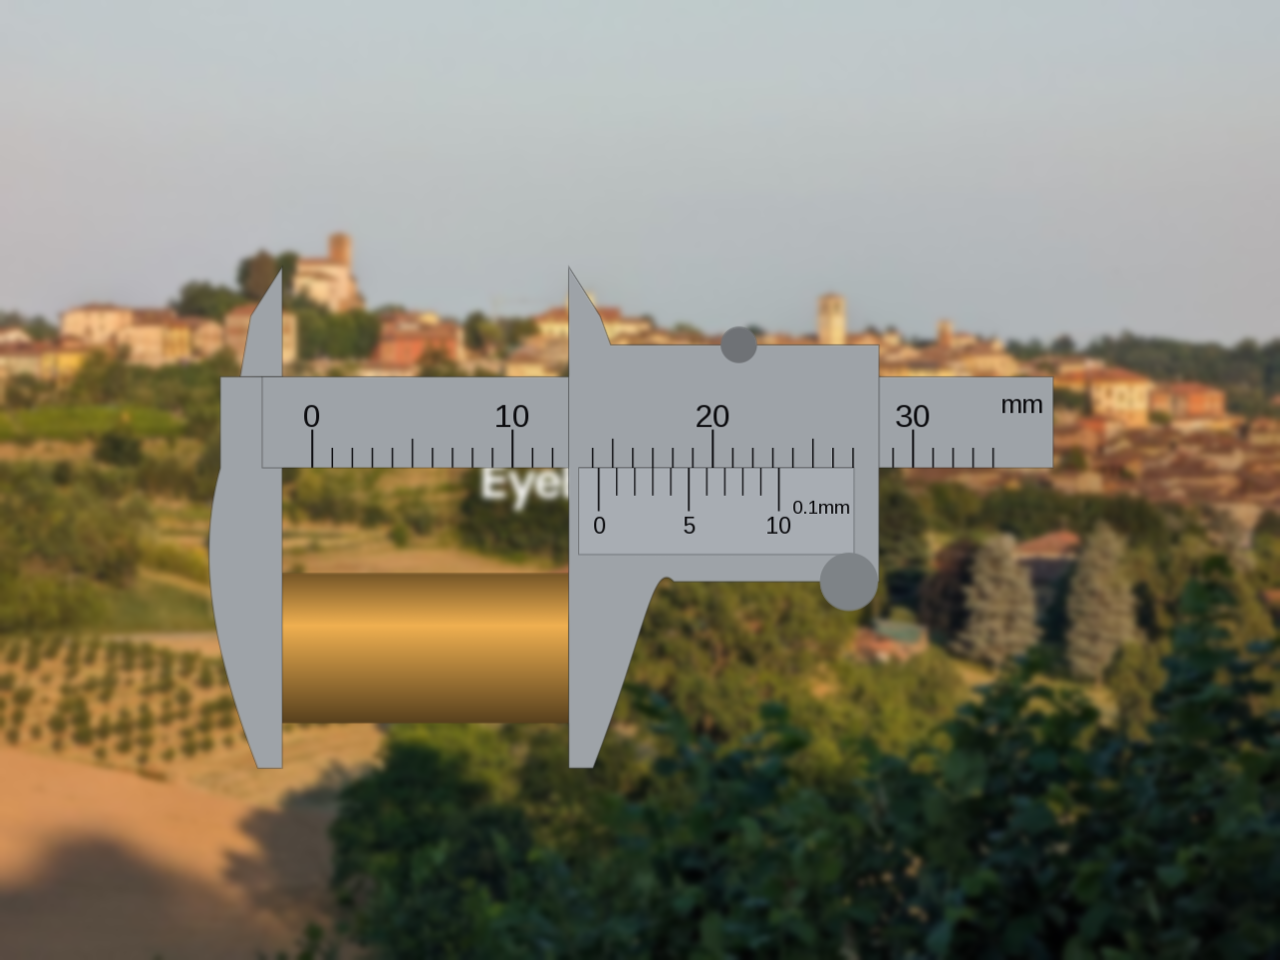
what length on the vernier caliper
14.3 mm
